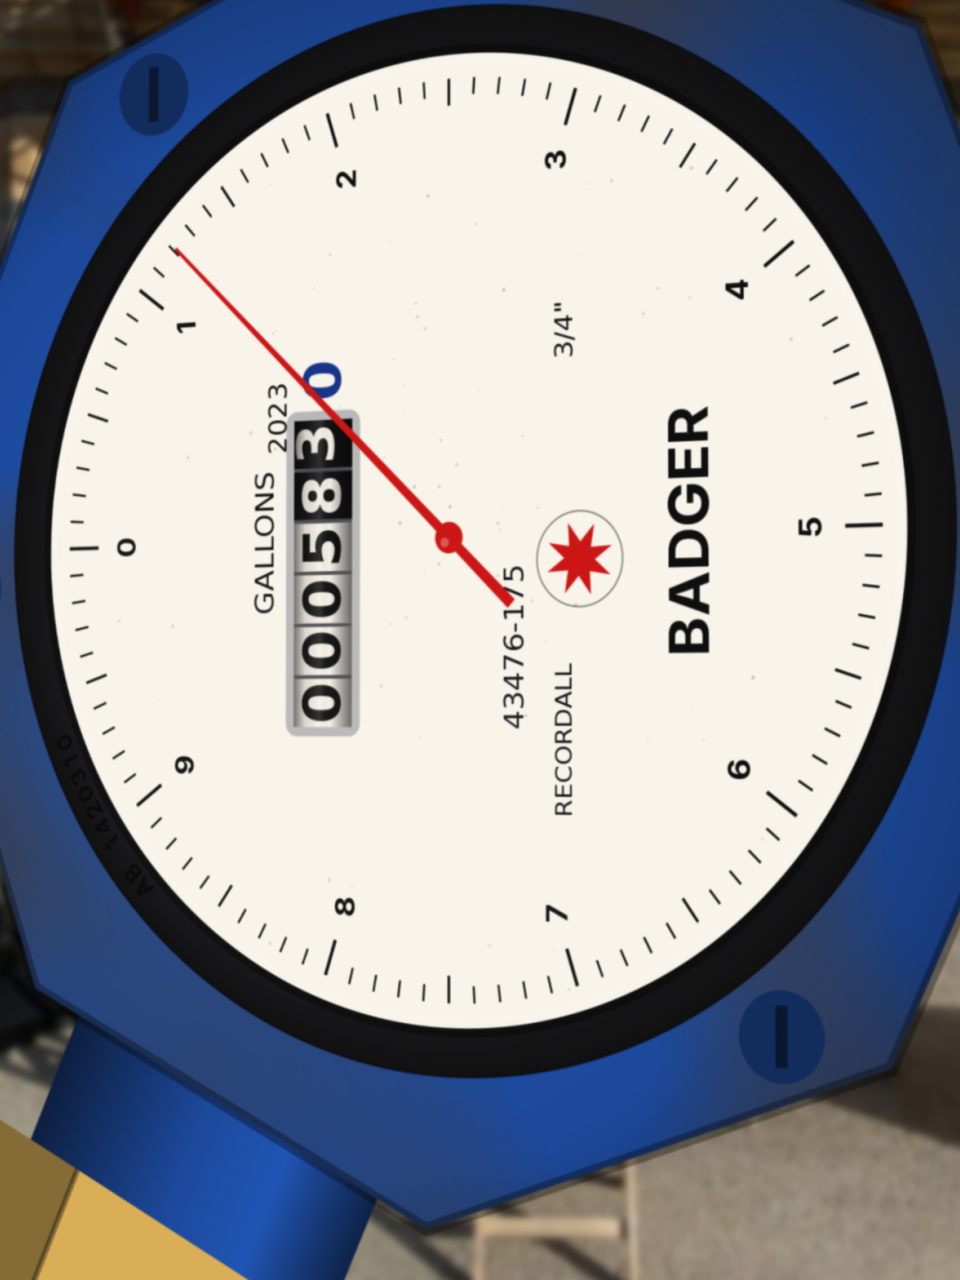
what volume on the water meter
5831.2 gal
